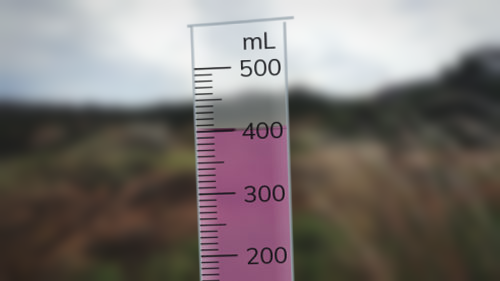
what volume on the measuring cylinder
400 mL
